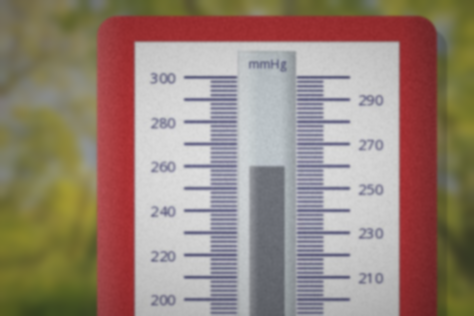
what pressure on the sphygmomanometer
260 mmHg
